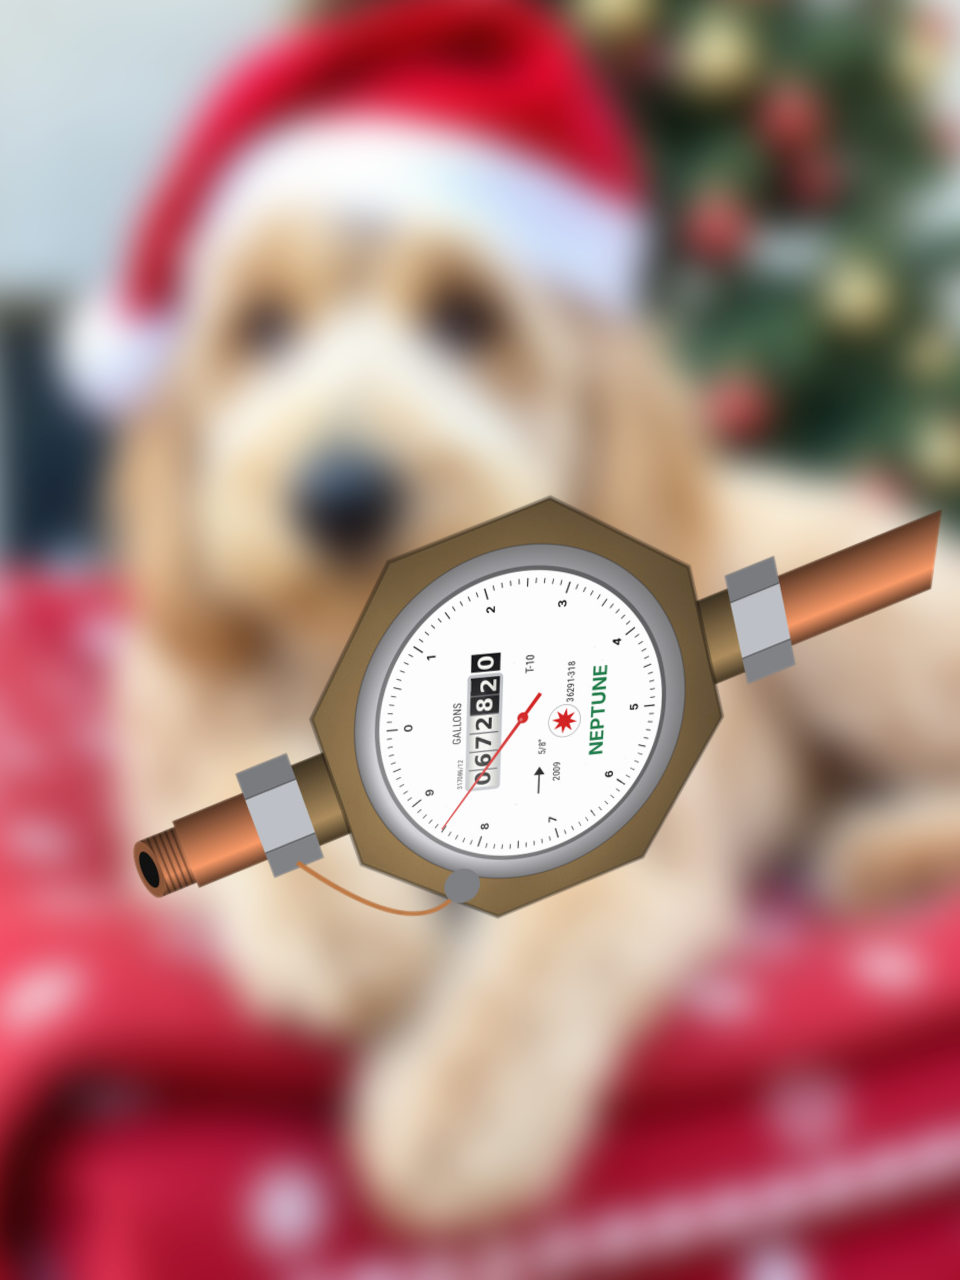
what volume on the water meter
672818.5 gal
